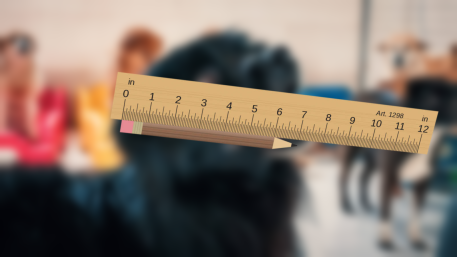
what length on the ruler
7 in
